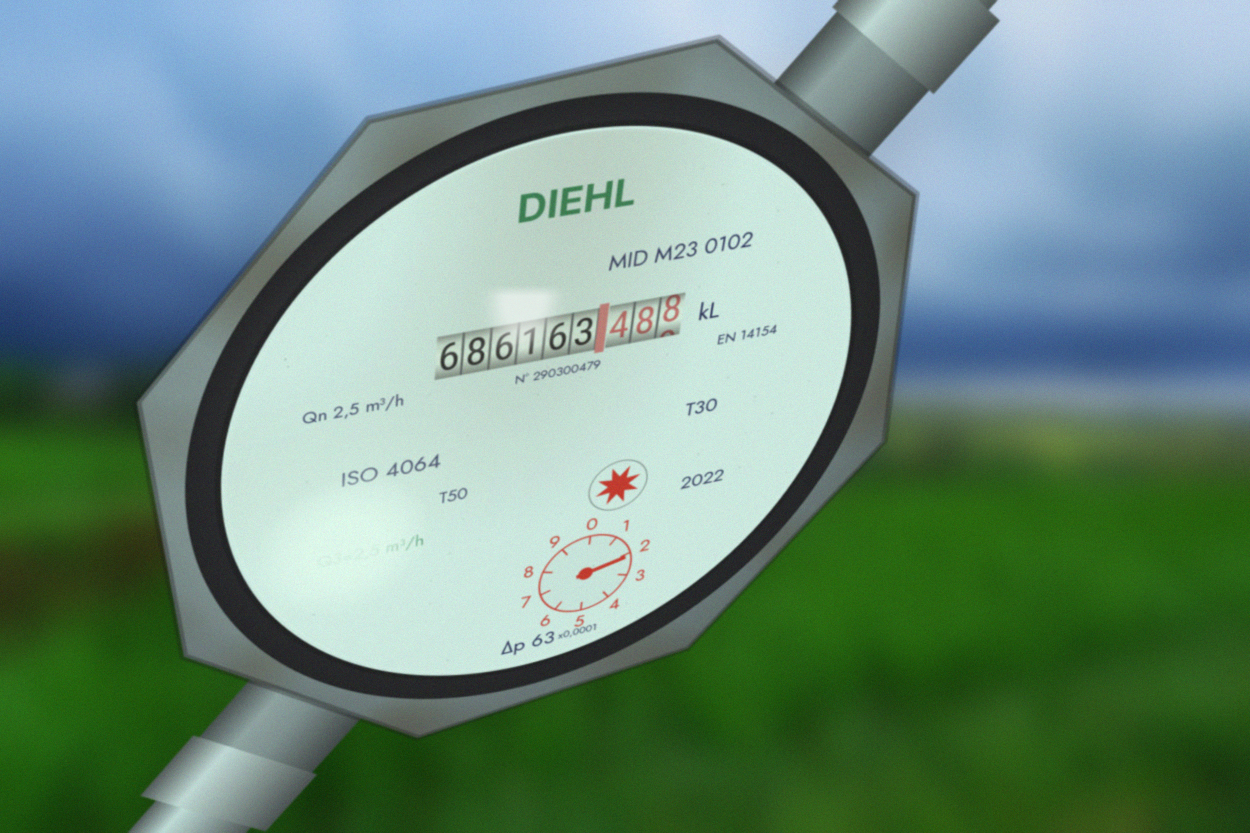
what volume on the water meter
686163.4882 kL
